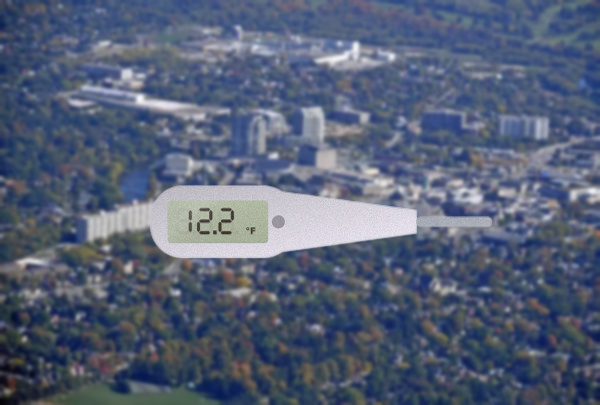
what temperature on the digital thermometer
12.2 °F
